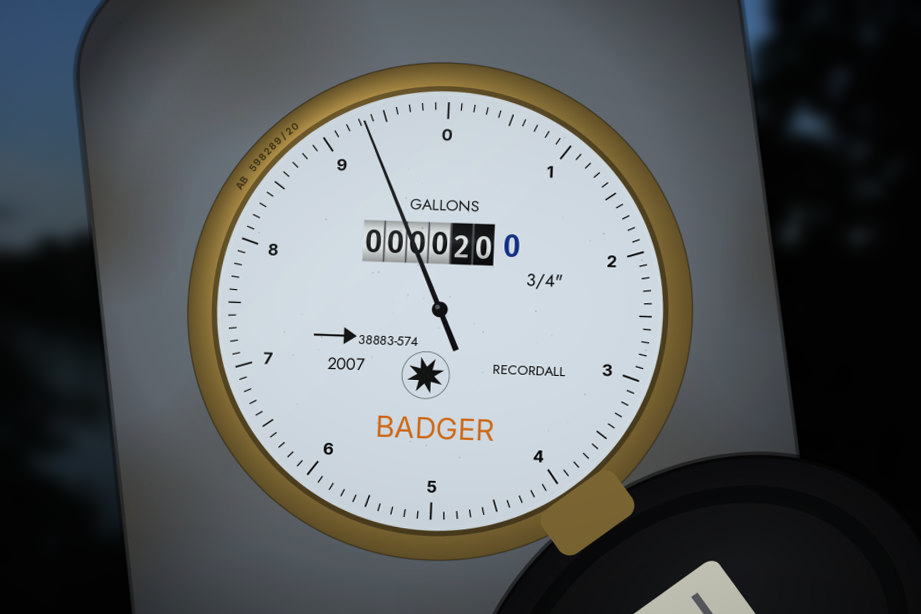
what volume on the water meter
199.3 gal
